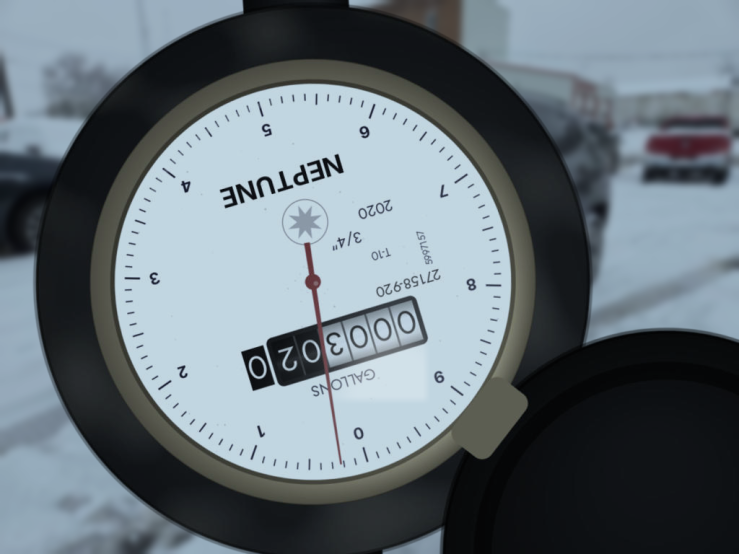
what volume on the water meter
3020.2 gal
